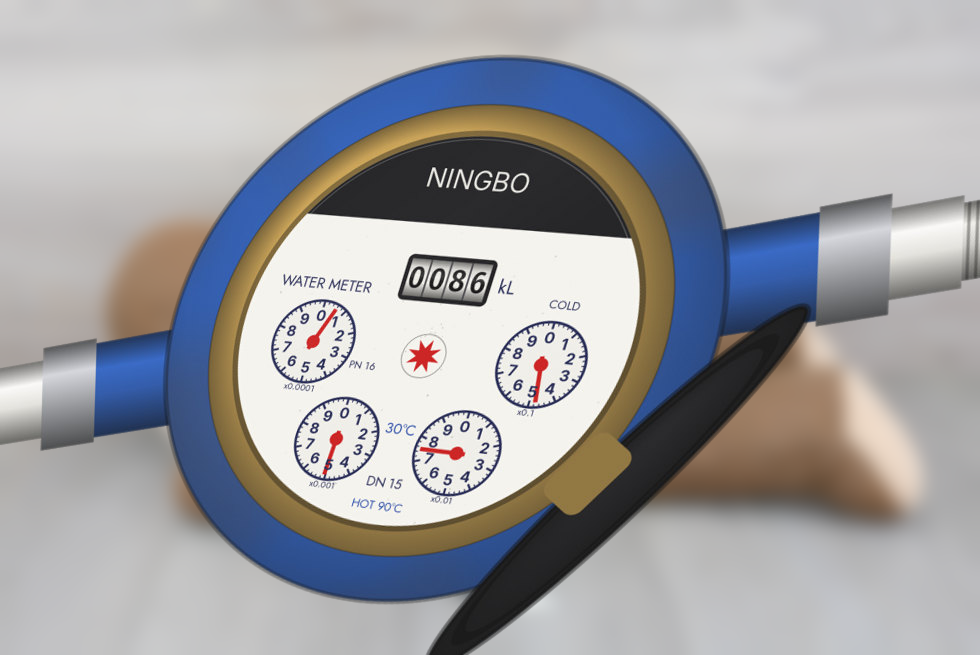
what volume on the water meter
86.4750 kL
